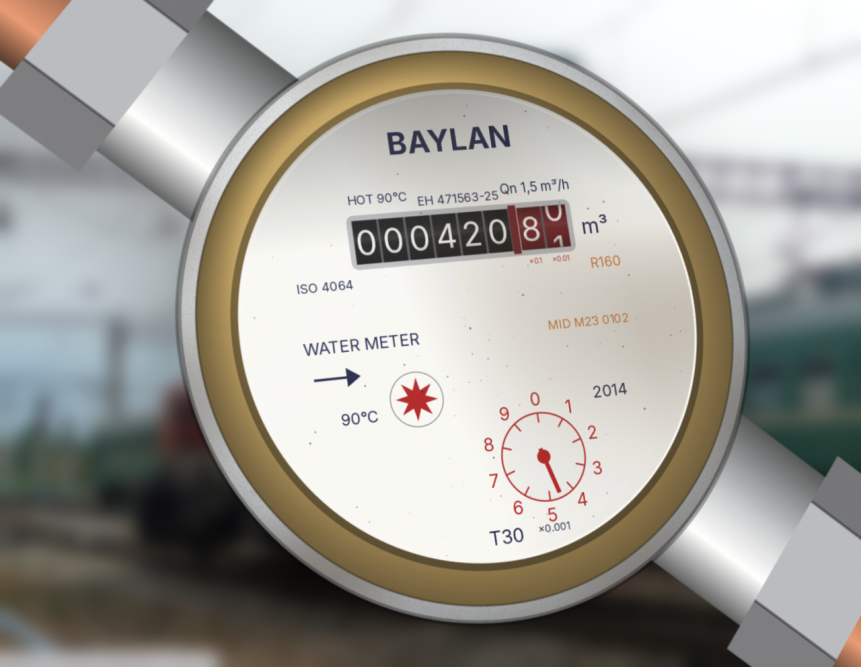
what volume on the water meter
420.804 m³
